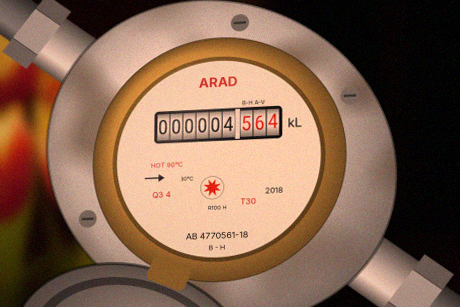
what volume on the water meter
4.564 kL
